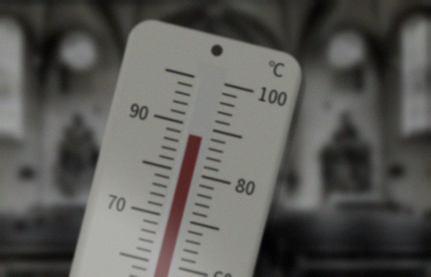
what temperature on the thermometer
88 °C
